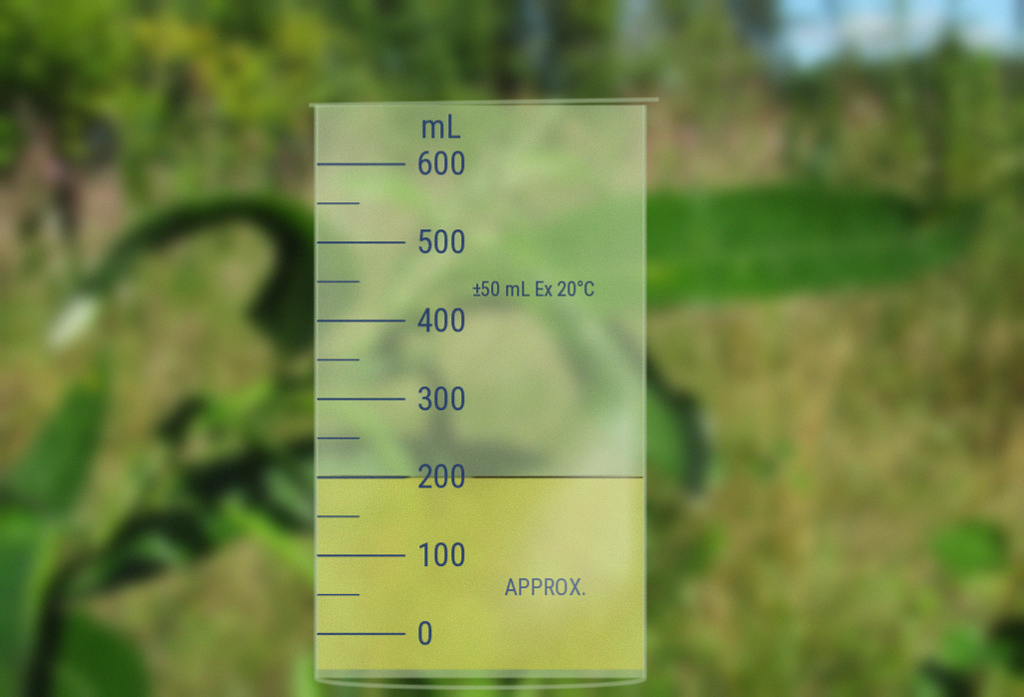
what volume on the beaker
200 mL
